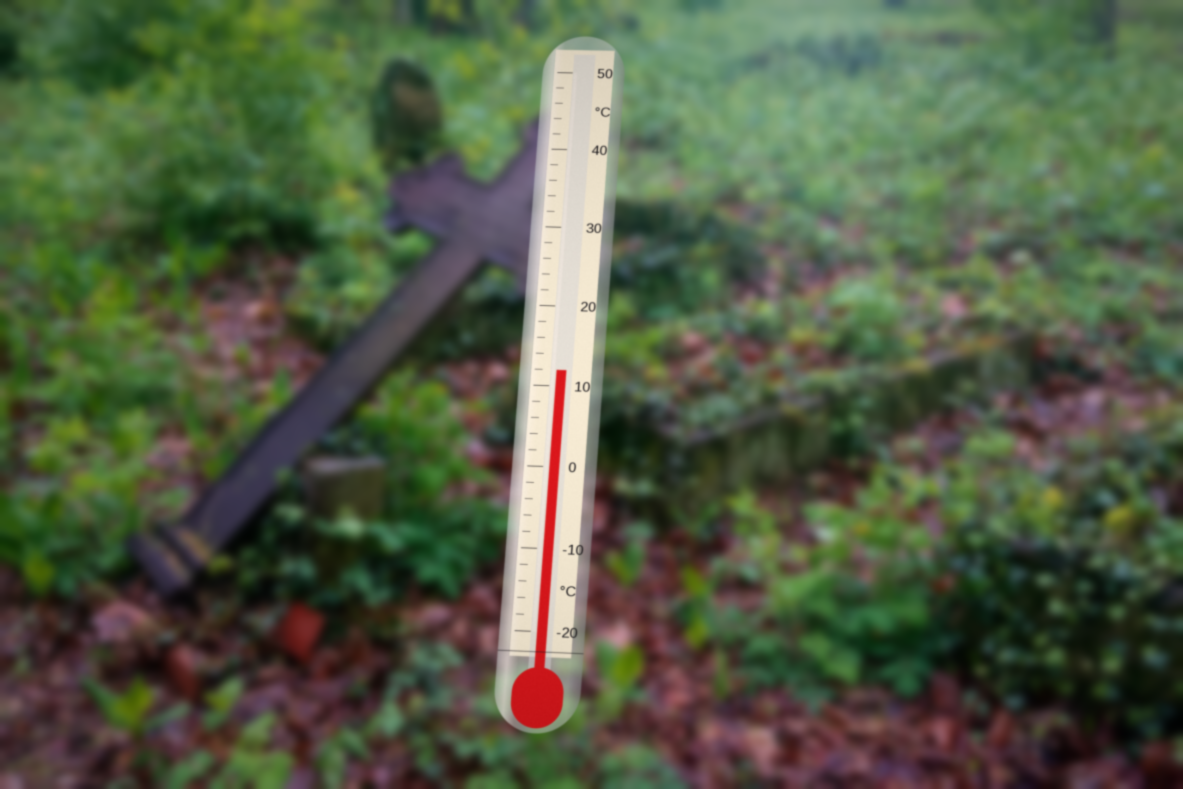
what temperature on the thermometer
12 °C
